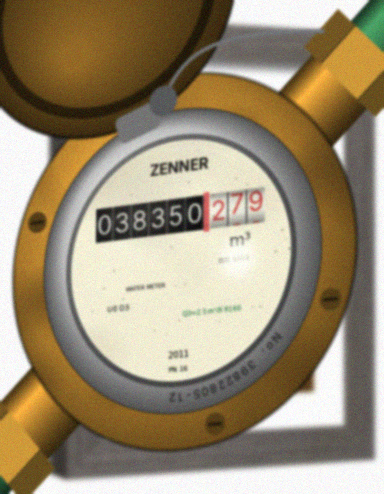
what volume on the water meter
38350.279 m³
